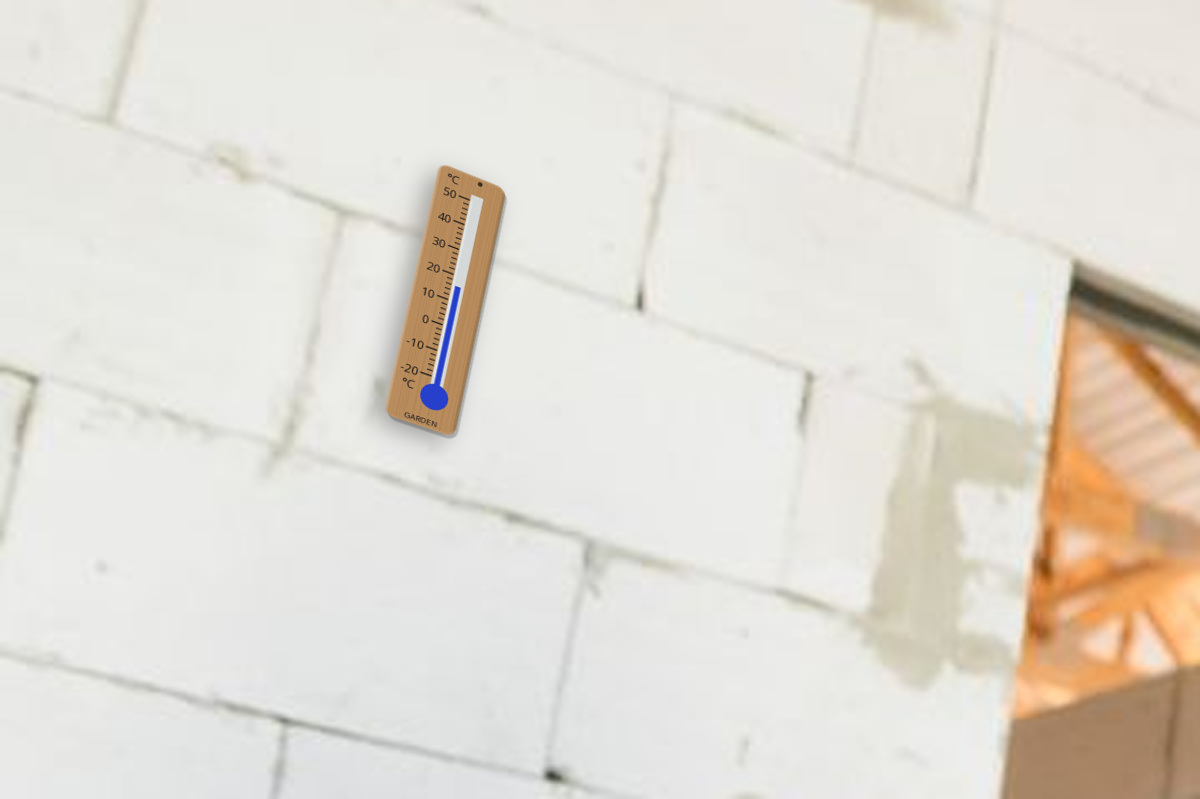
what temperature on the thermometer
16 °C
